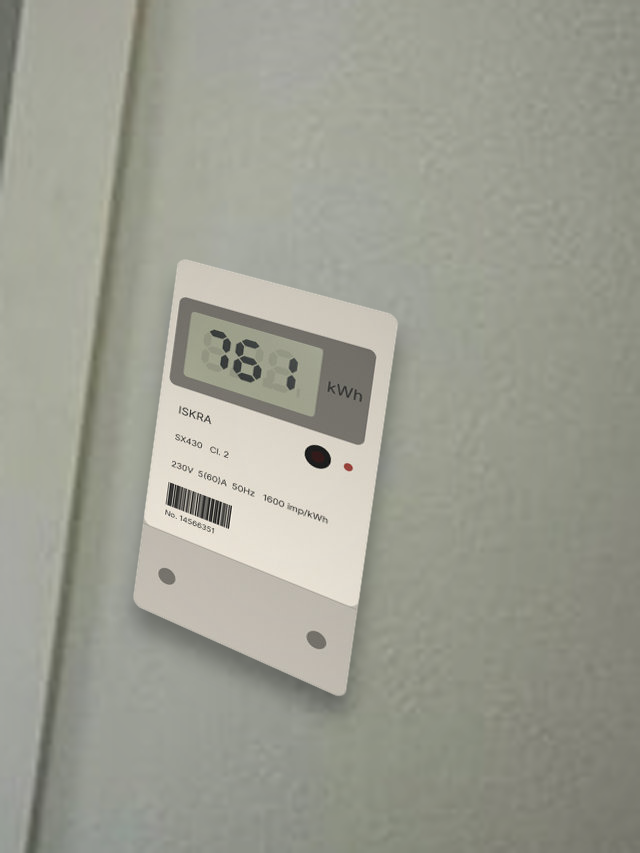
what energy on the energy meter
761 kWh
